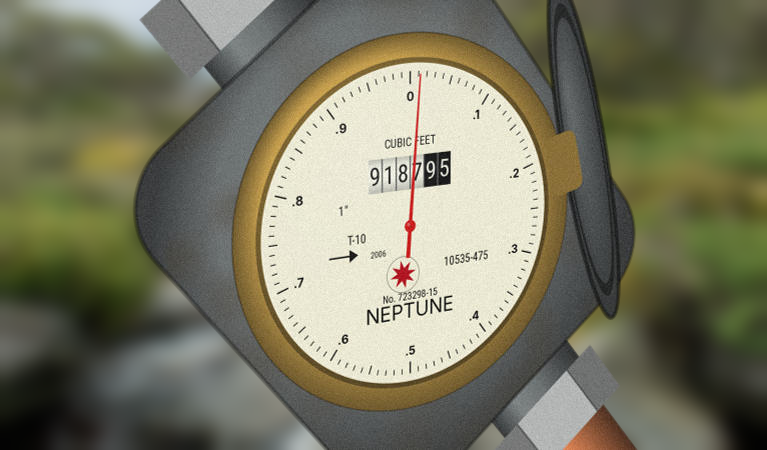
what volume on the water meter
918795.01 ft³
